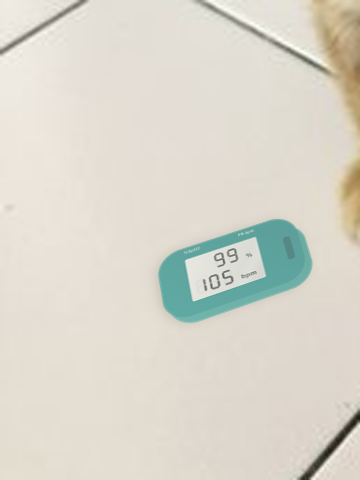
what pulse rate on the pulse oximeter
105 bpm
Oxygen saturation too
99 %
